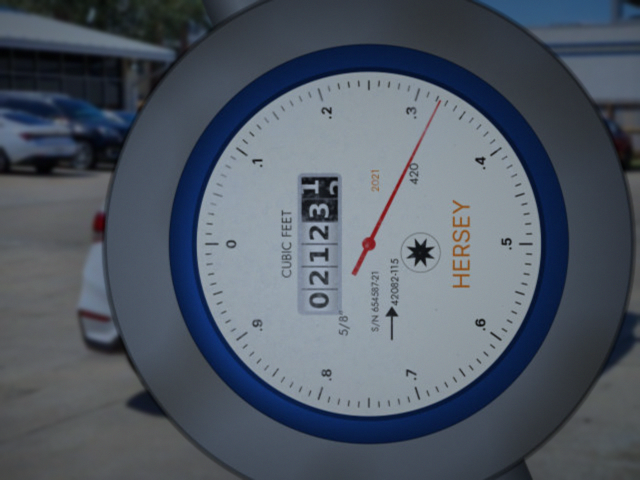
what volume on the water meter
21231.32 ft³
